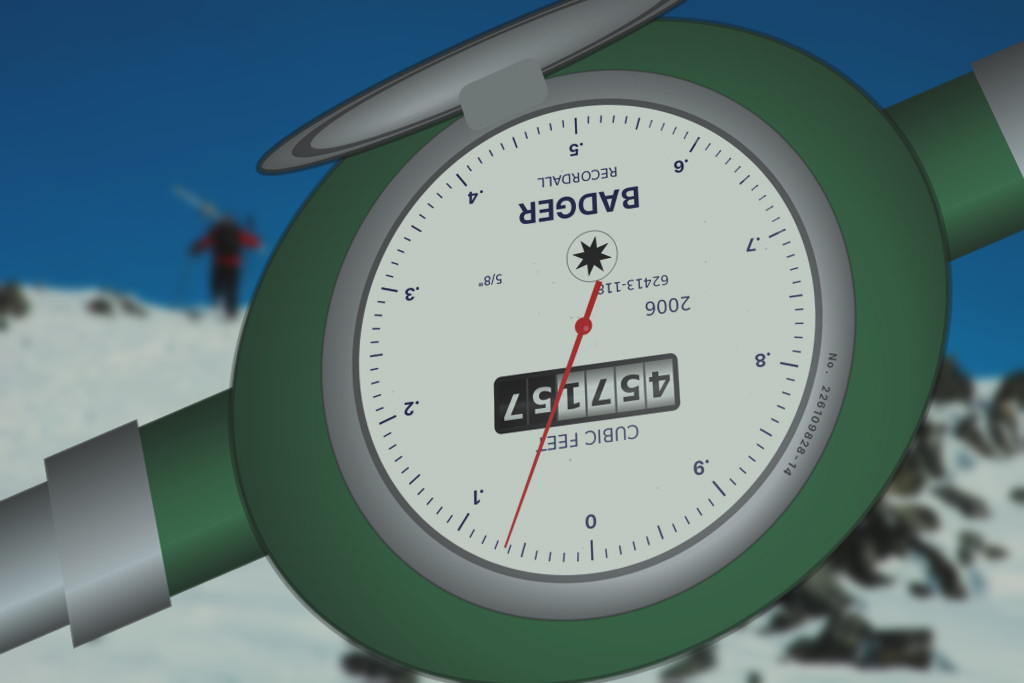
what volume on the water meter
457157.06 ft³
